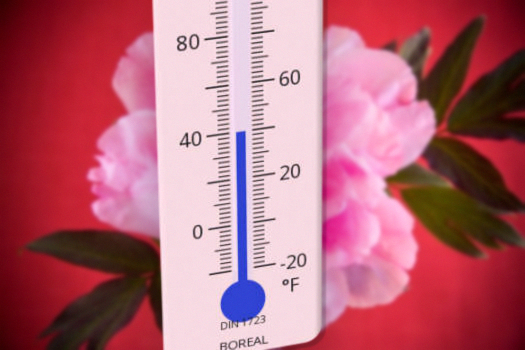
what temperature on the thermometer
40 °F
